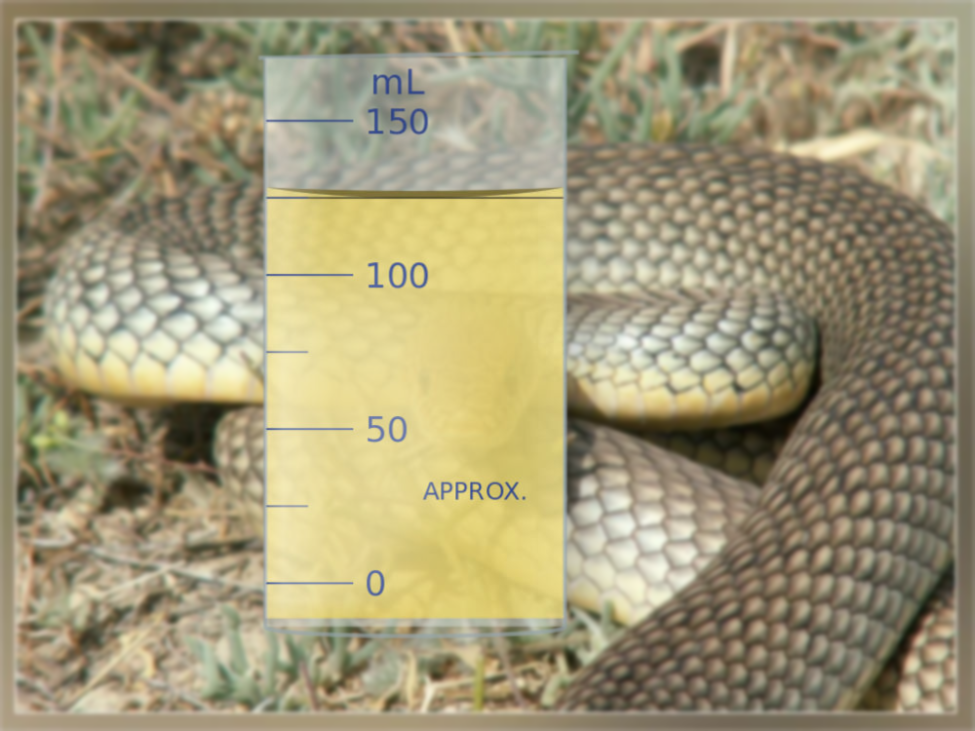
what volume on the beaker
125 mL
